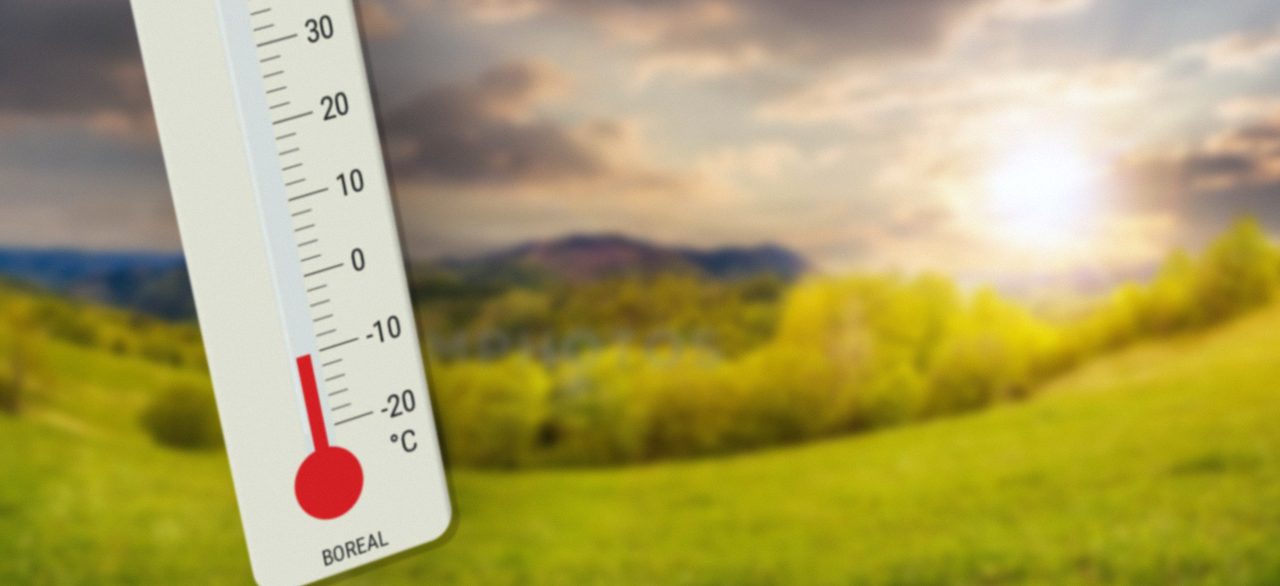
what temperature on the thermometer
-10 °C
